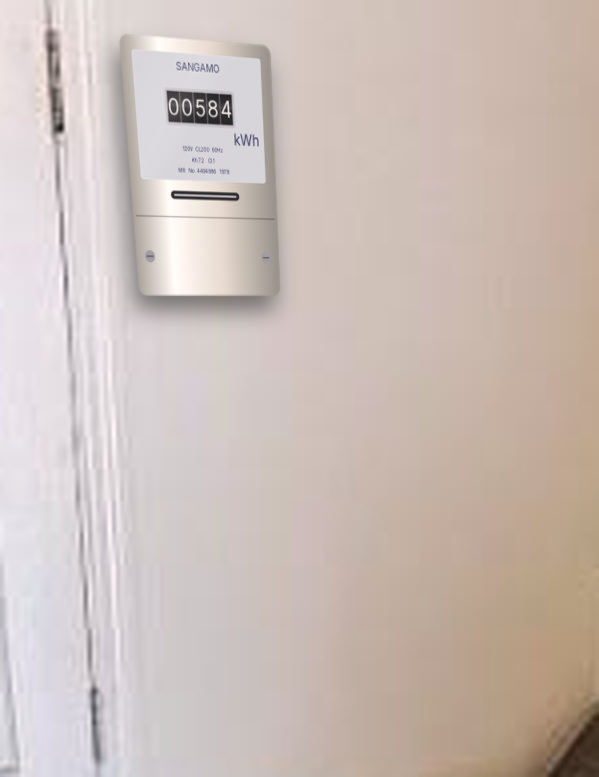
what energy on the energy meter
584 kWh
